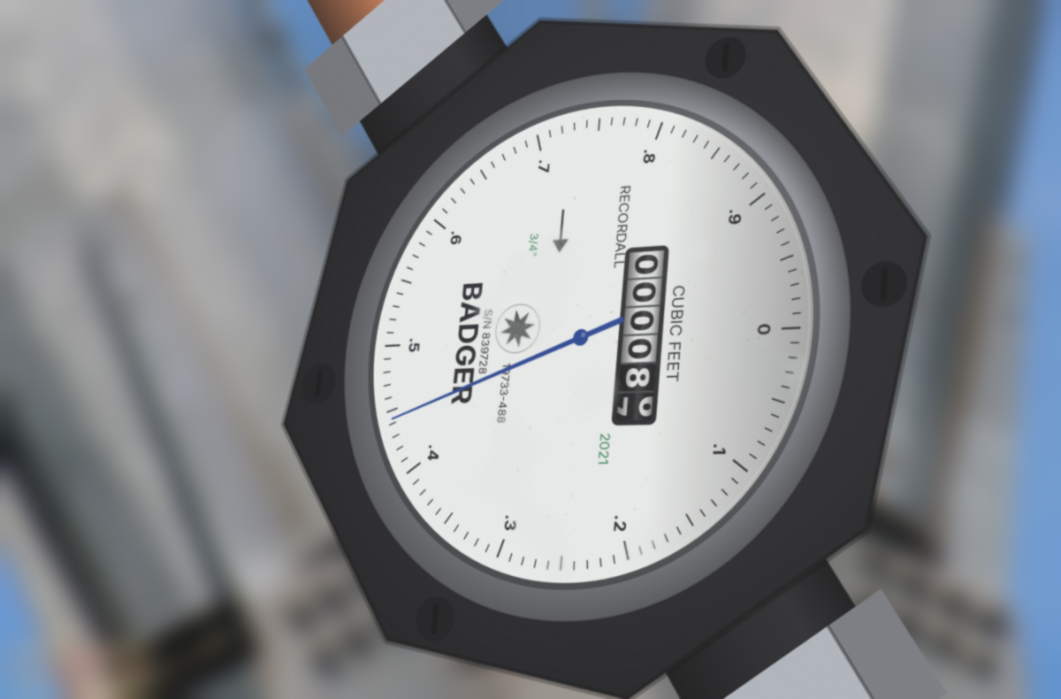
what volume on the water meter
86.44 ft³
